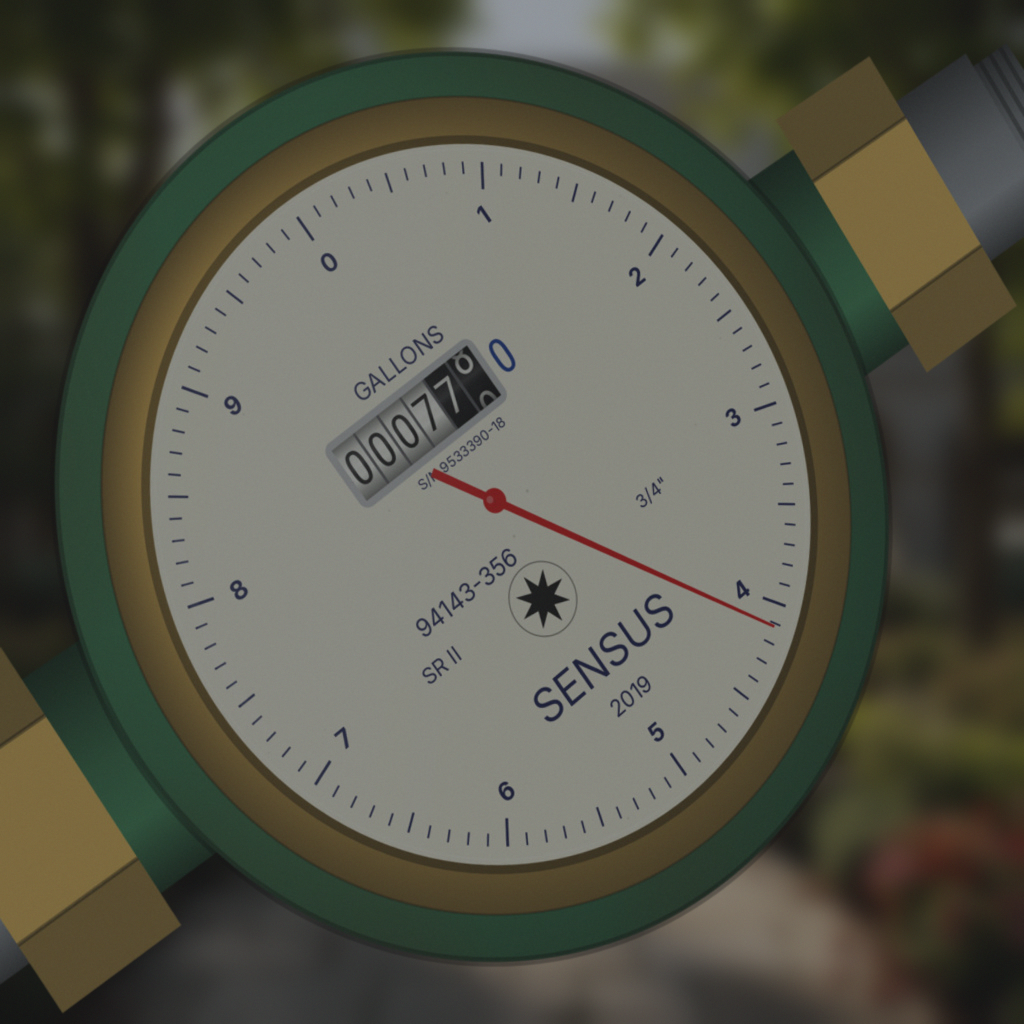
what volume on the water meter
7784.1 gal
